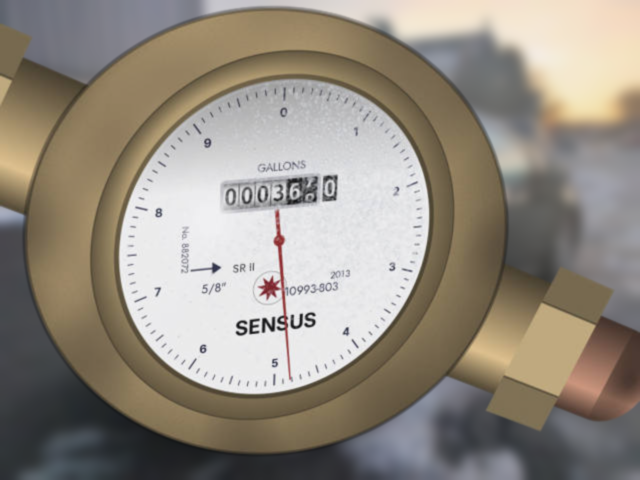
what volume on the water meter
3674.8 gal
